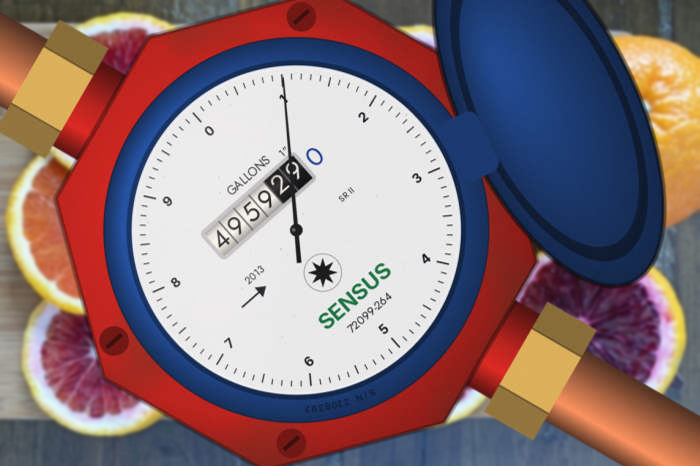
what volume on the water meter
4959291.0 gal
